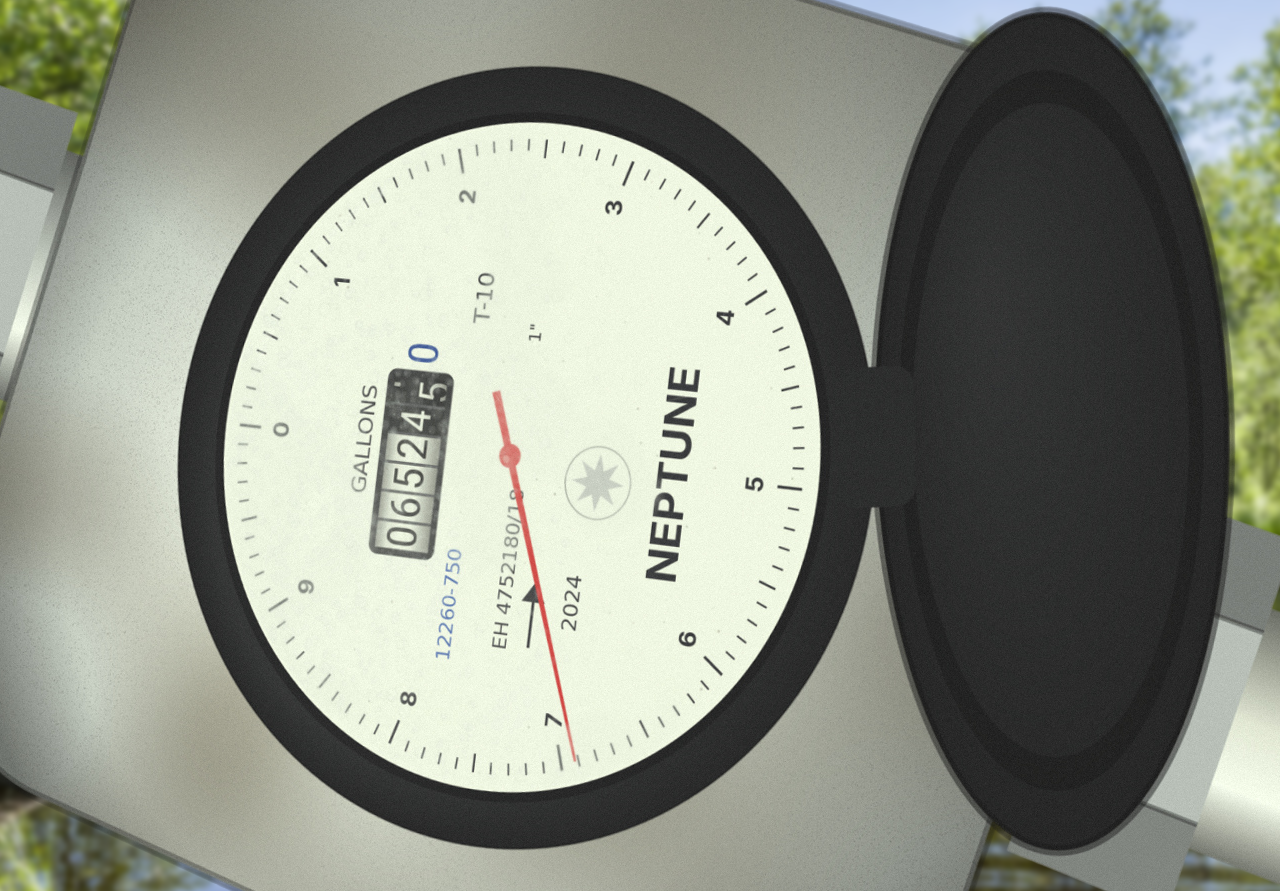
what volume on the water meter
652446.9 gal
